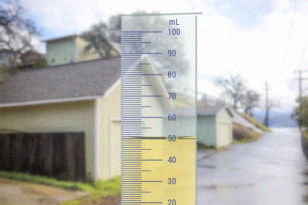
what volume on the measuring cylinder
50 mL
